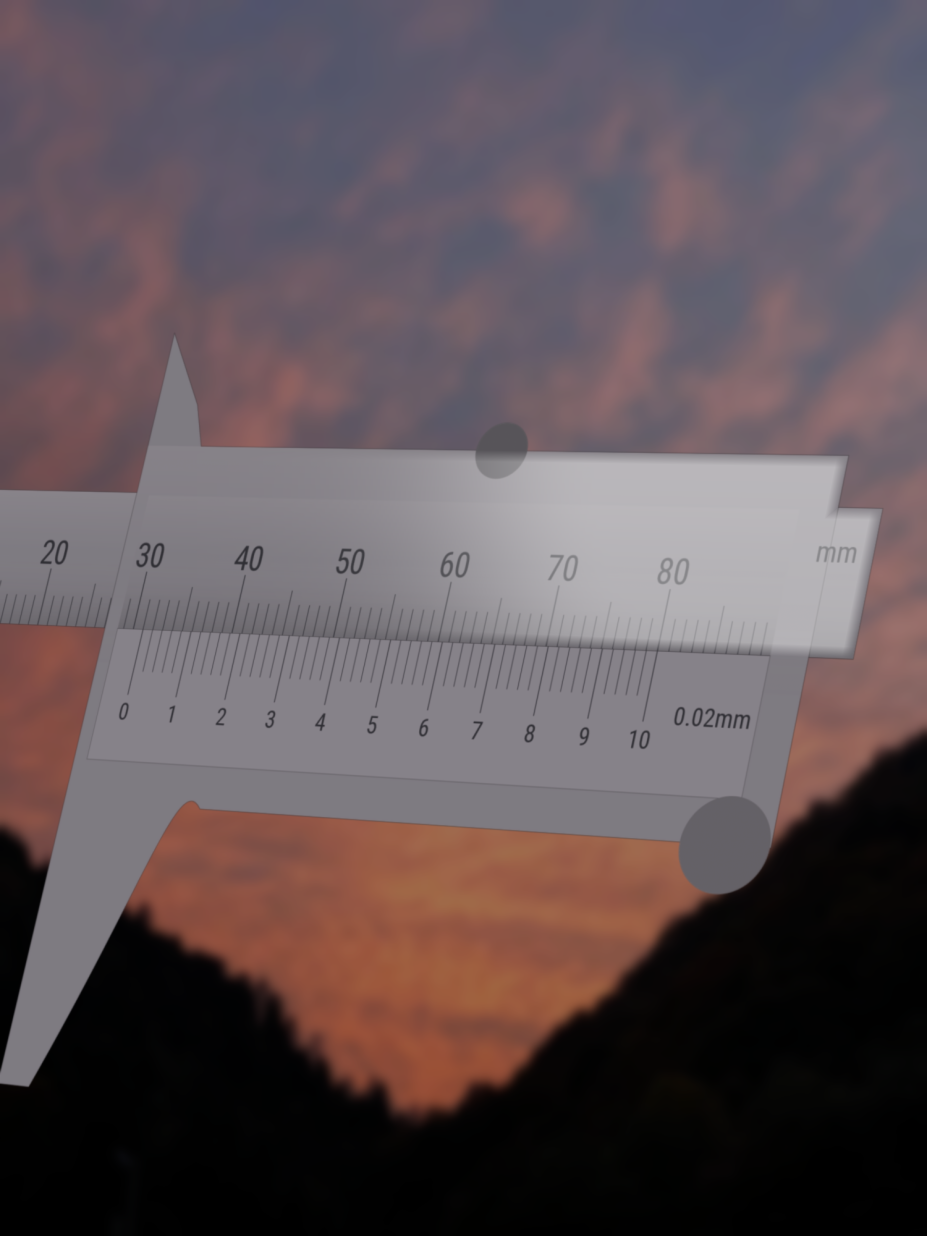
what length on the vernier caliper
31.0 mm
